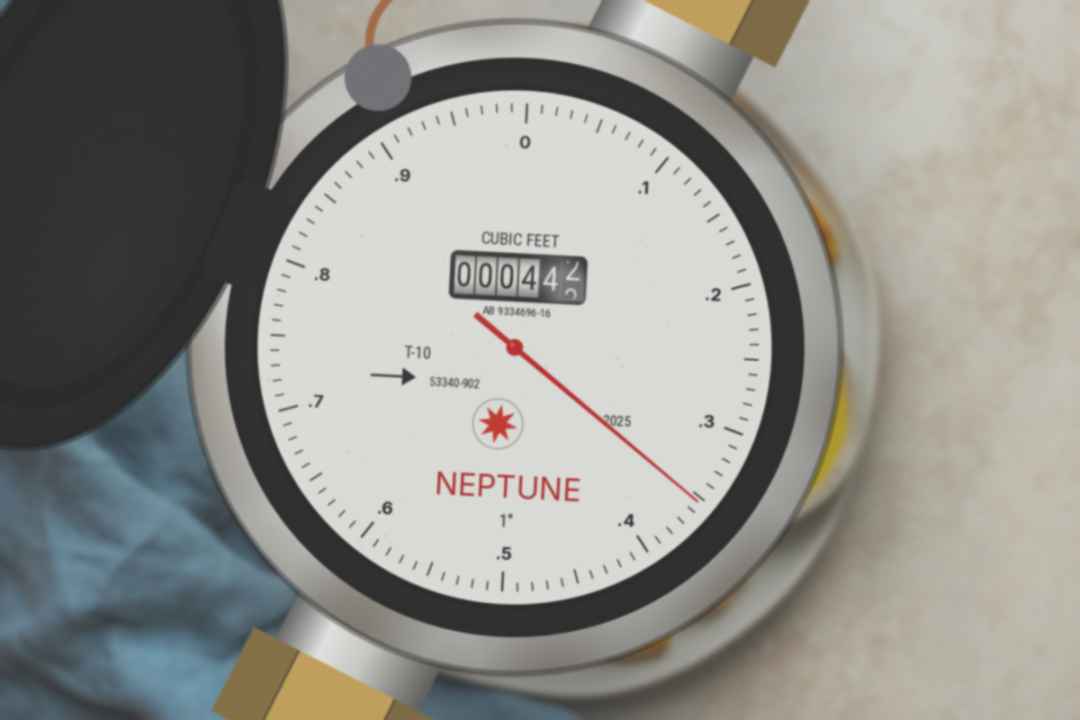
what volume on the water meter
442.35 ft³
